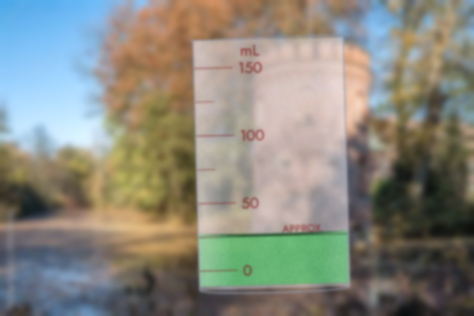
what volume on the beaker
25 mL
